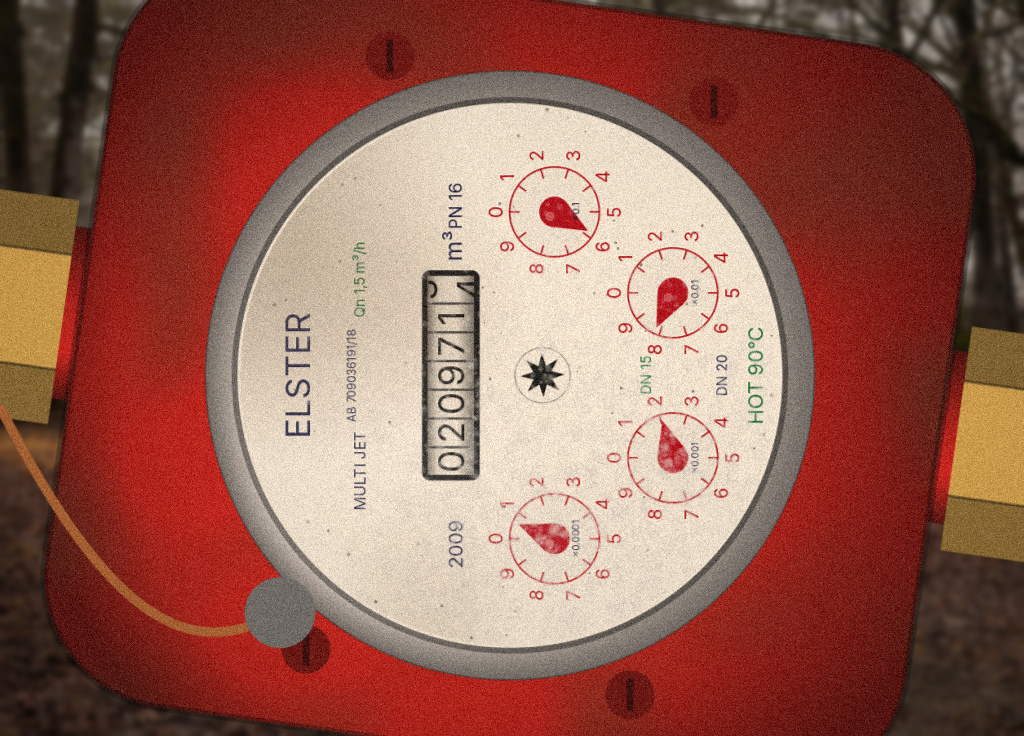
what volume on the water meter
209713.5820 m³
